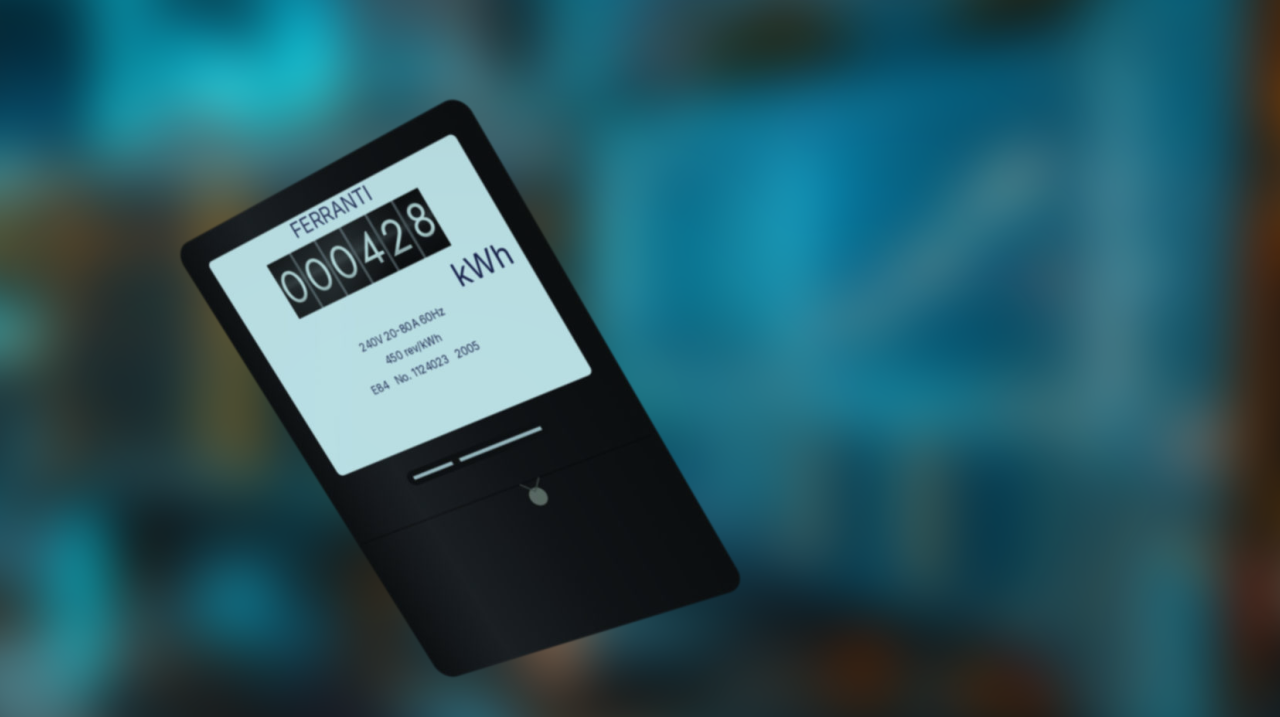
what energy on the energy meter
428 kWh
